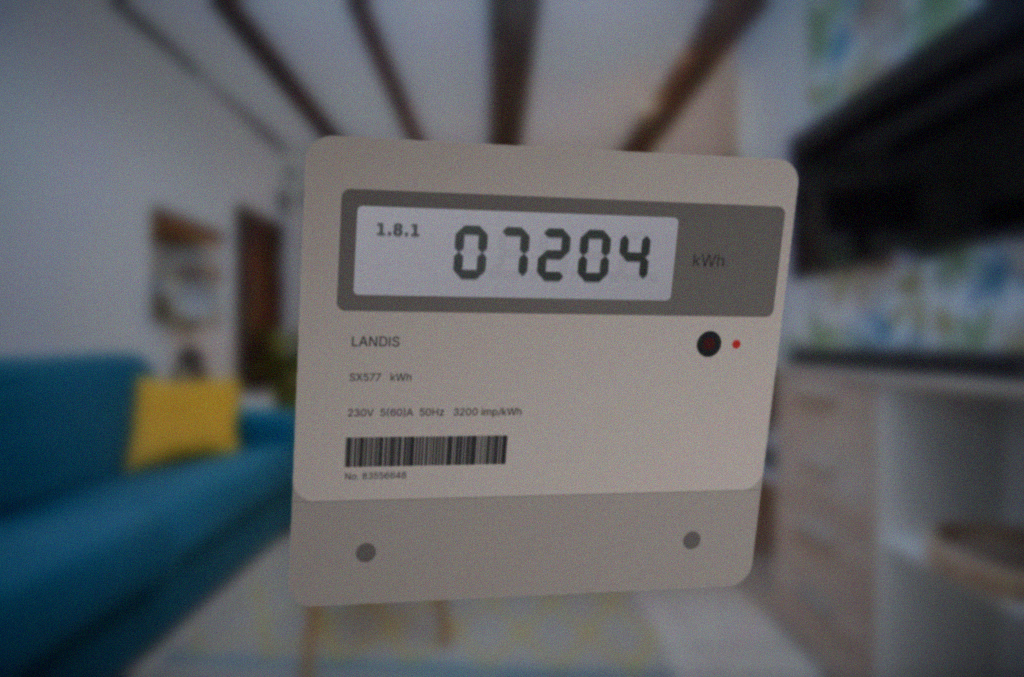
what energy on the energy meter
7204 kWh
